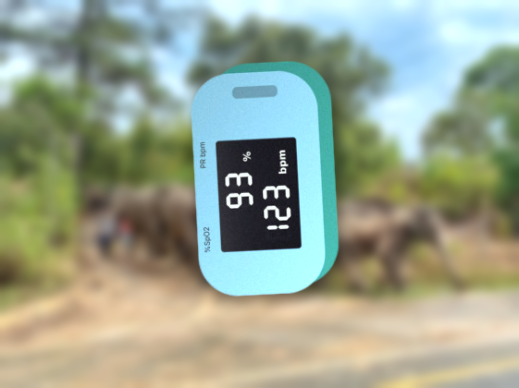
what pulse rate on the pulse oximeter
123 bpm
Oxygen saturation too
93 %
